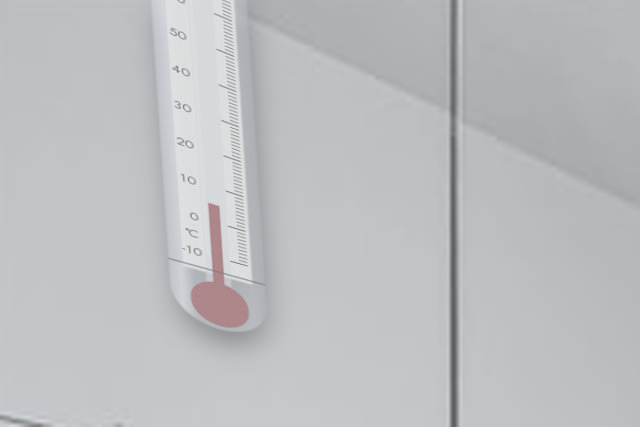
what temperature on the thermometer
5 °C
